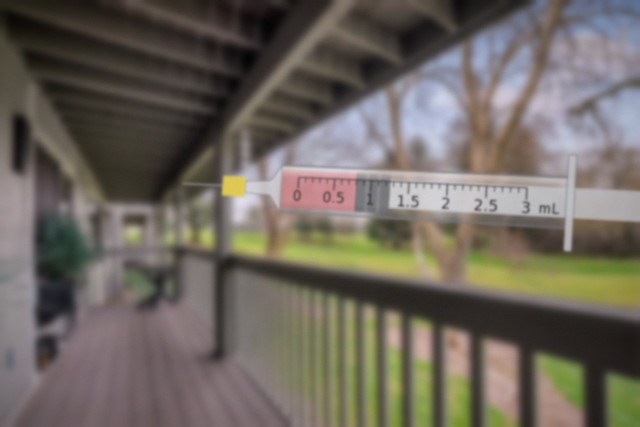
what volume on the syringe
0.8 mL
